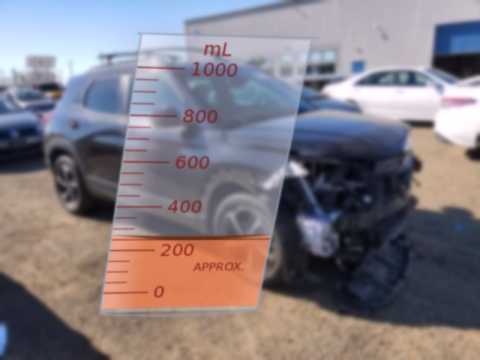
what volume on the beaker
250 mL
